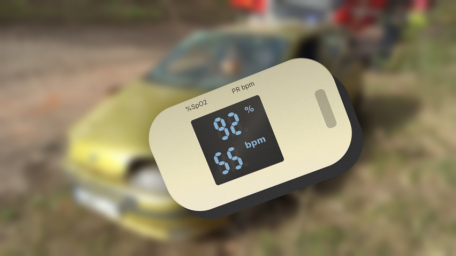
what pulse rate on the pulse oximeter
55 bpm
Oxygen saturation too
92 %
